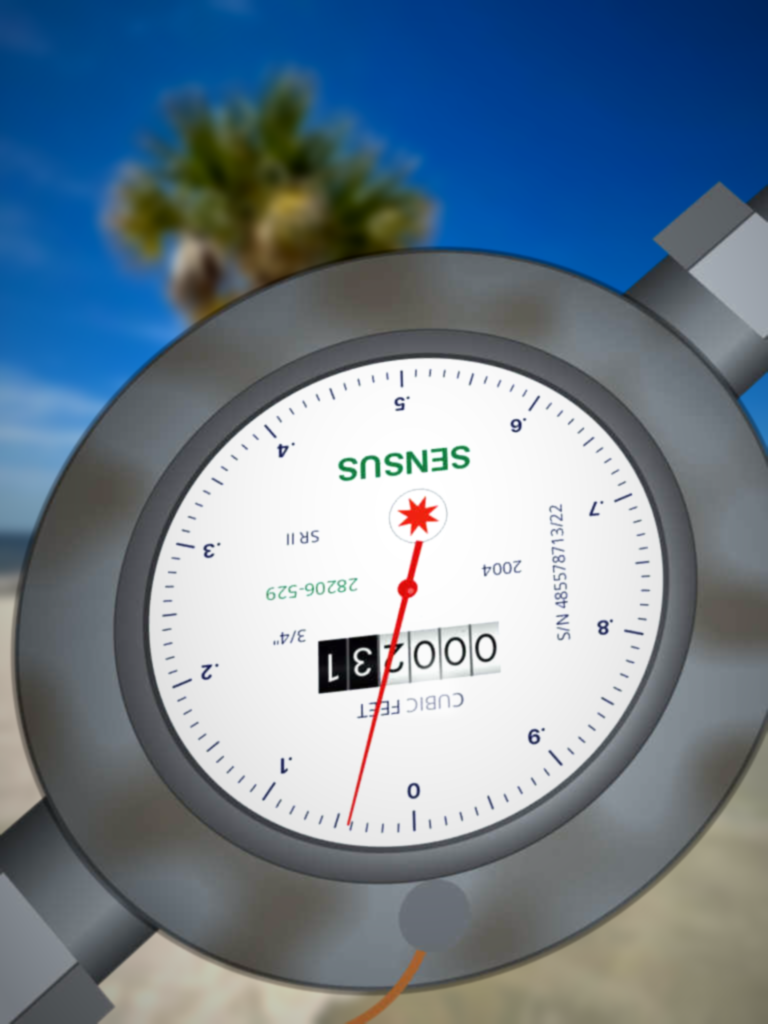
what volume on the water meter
231.04 ft³
